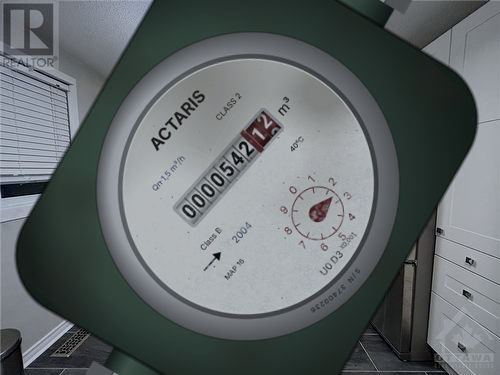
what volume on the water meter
542.122 m³
